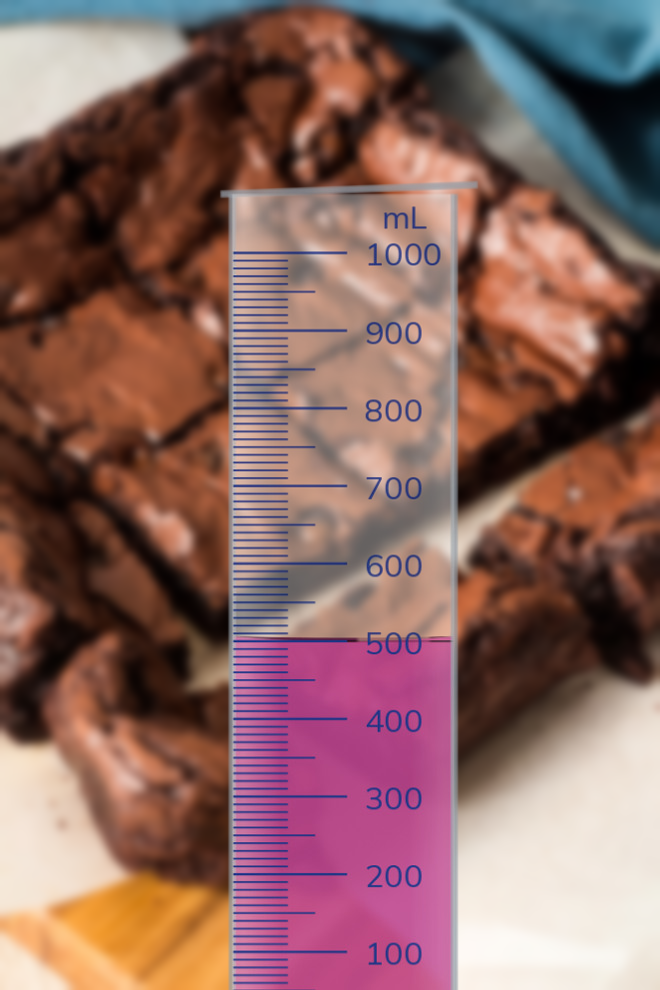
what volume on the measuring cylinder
500 mL
